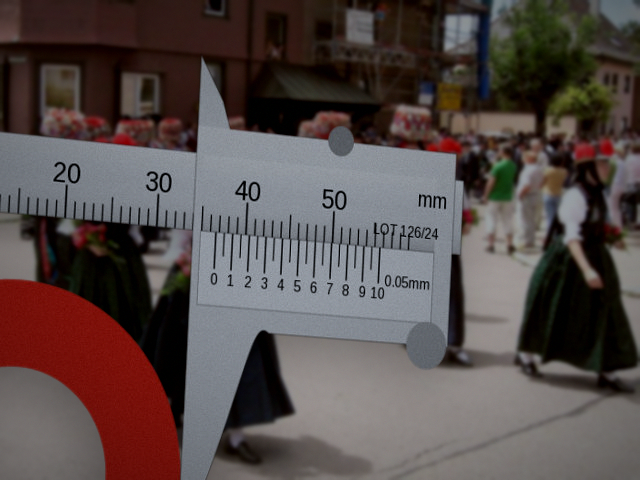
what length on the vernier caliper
36.6 mm
